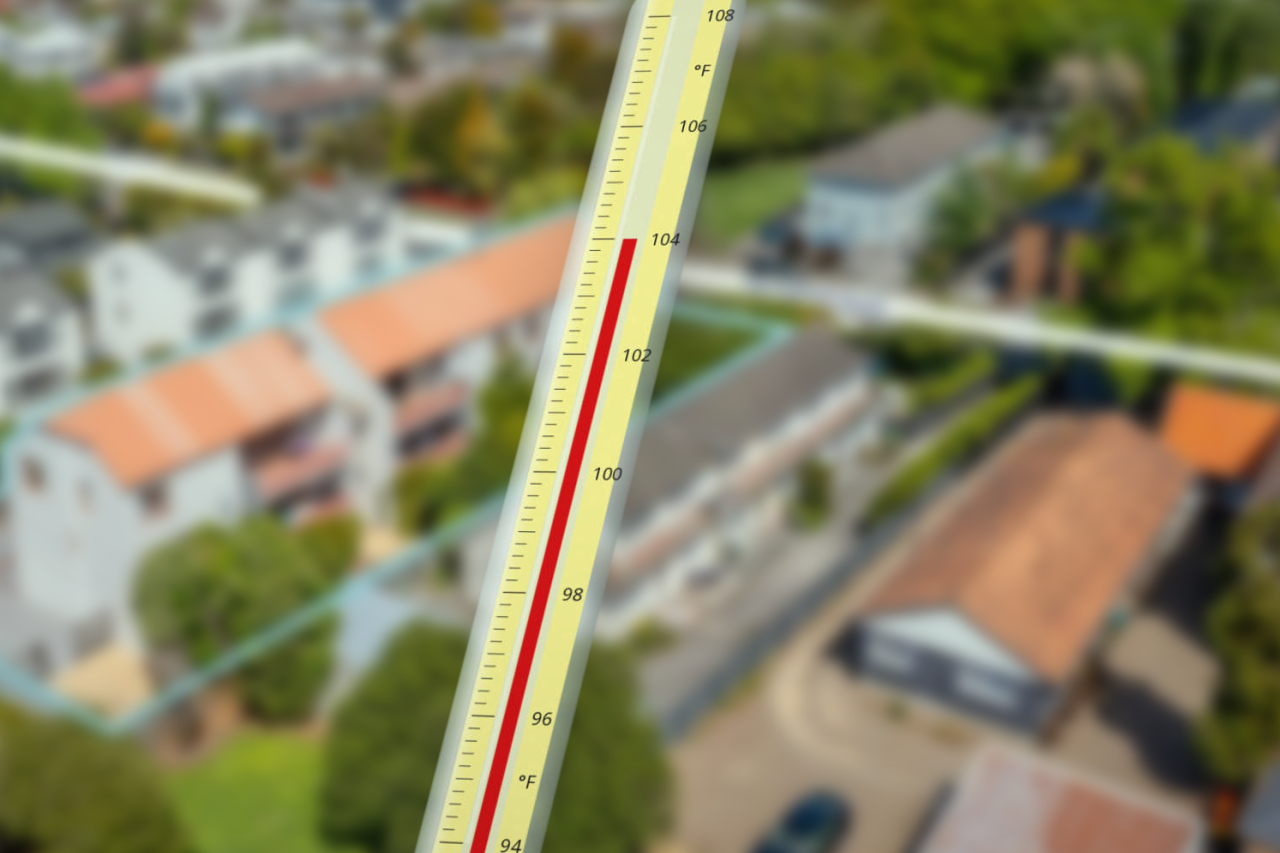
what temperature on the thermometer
104 °F
